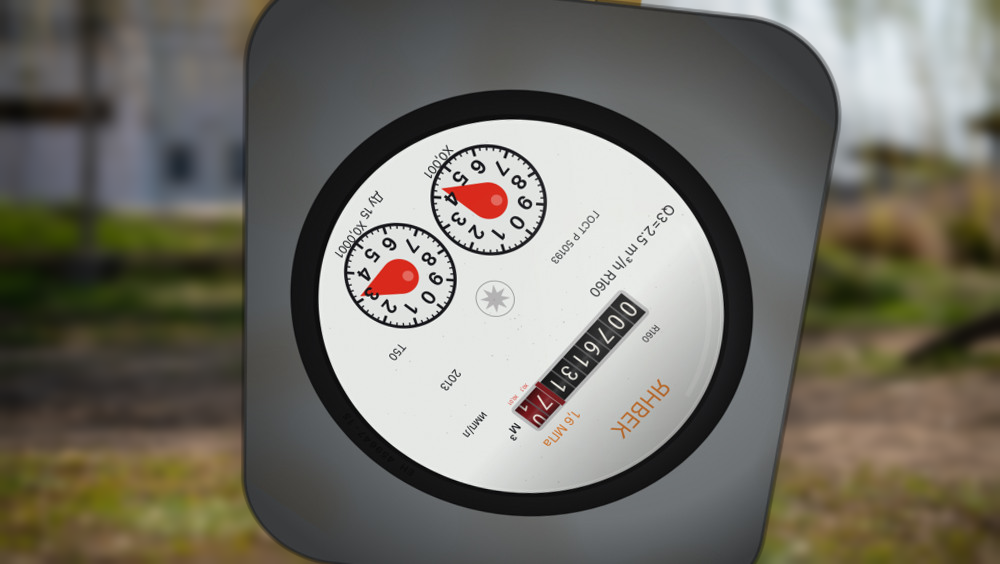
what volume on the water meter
76131.7043 m³
